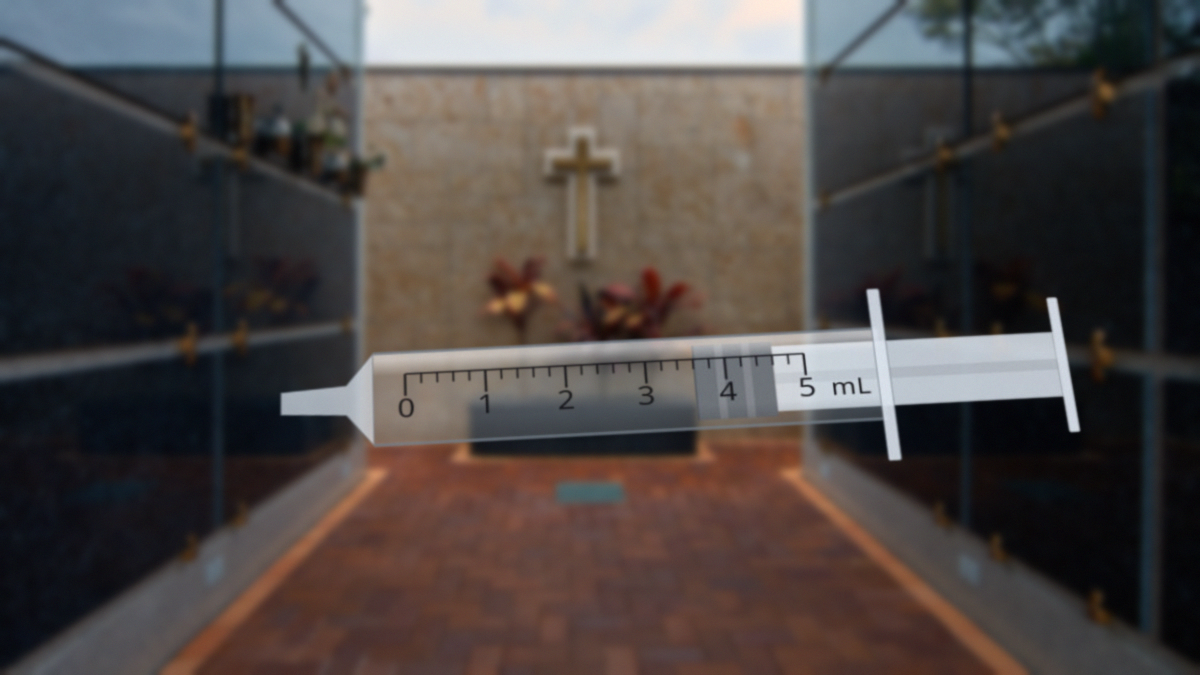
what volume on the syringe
3.6 mL
